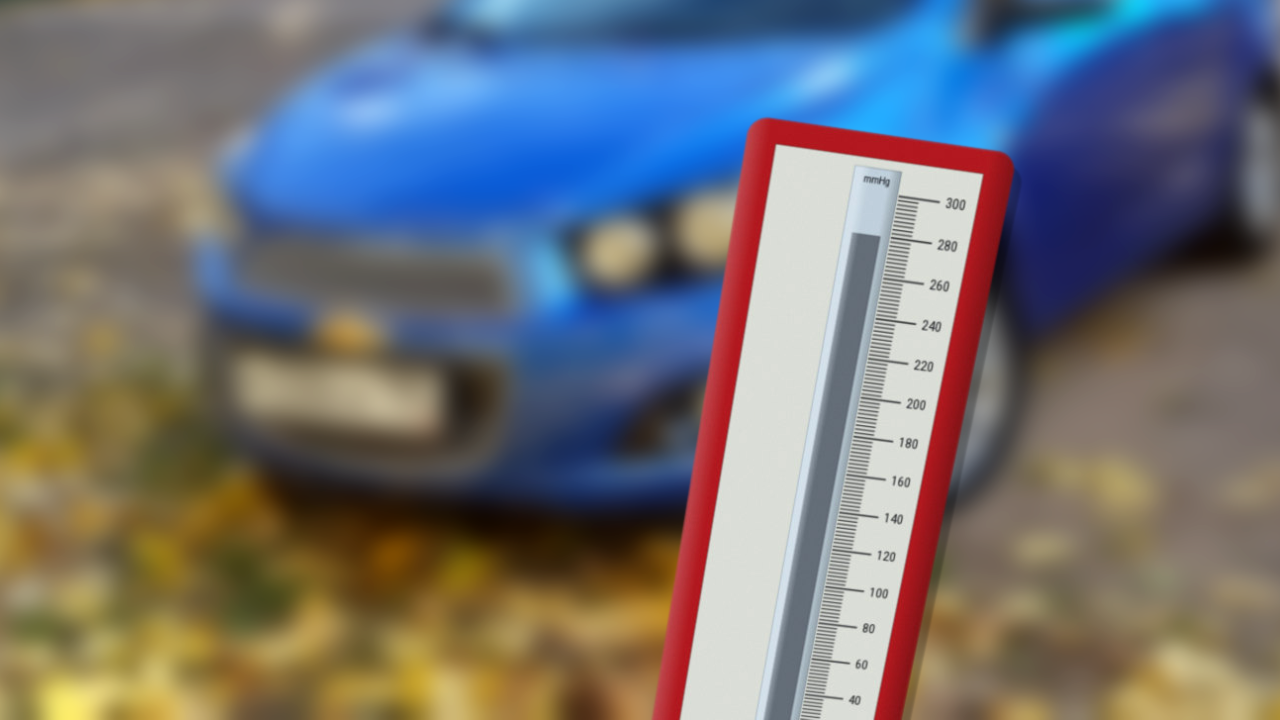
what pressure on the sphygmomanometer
280 mmHg
